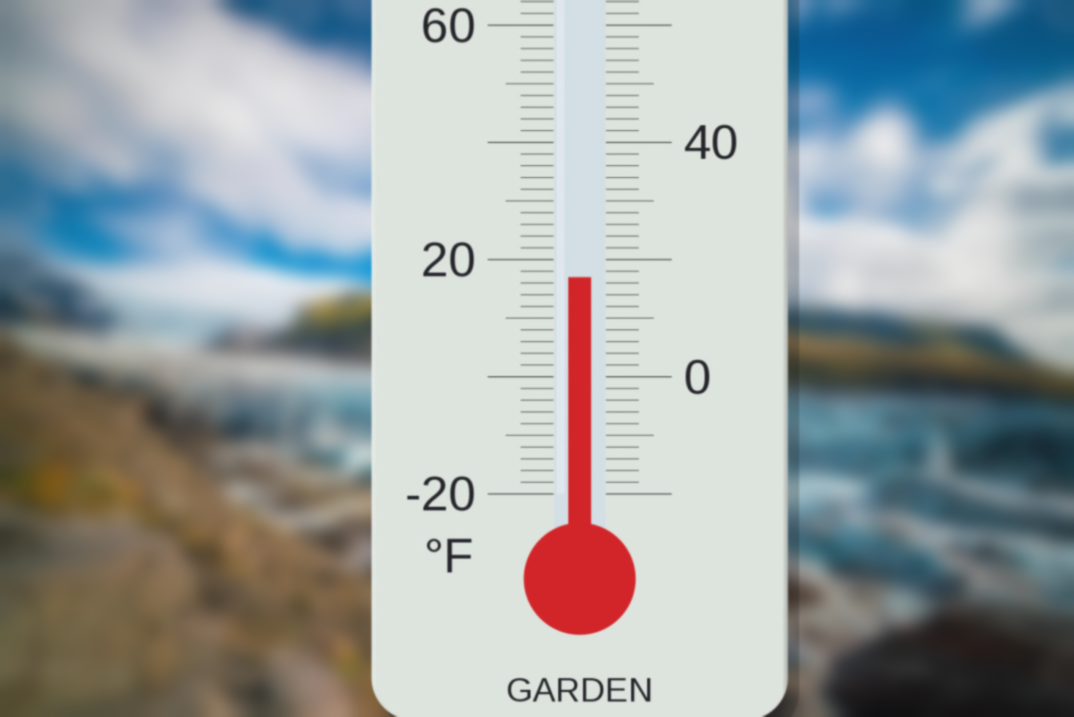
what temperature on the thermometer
17 °F
